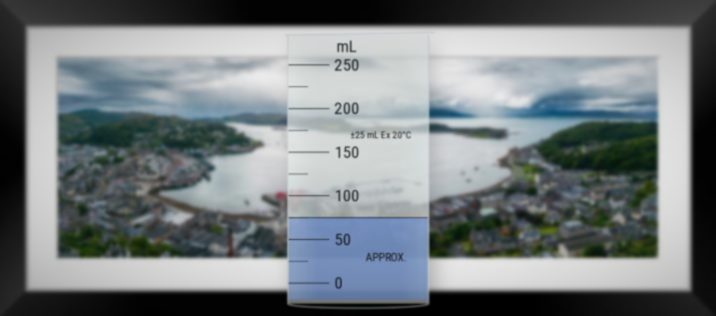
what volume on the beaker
75 mL
